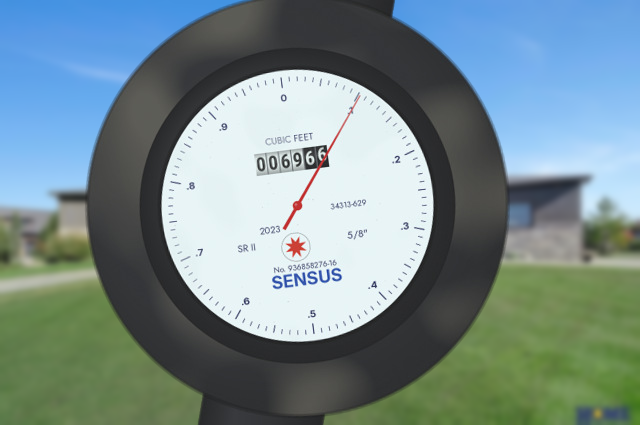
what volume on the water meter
6966.10 ft³
